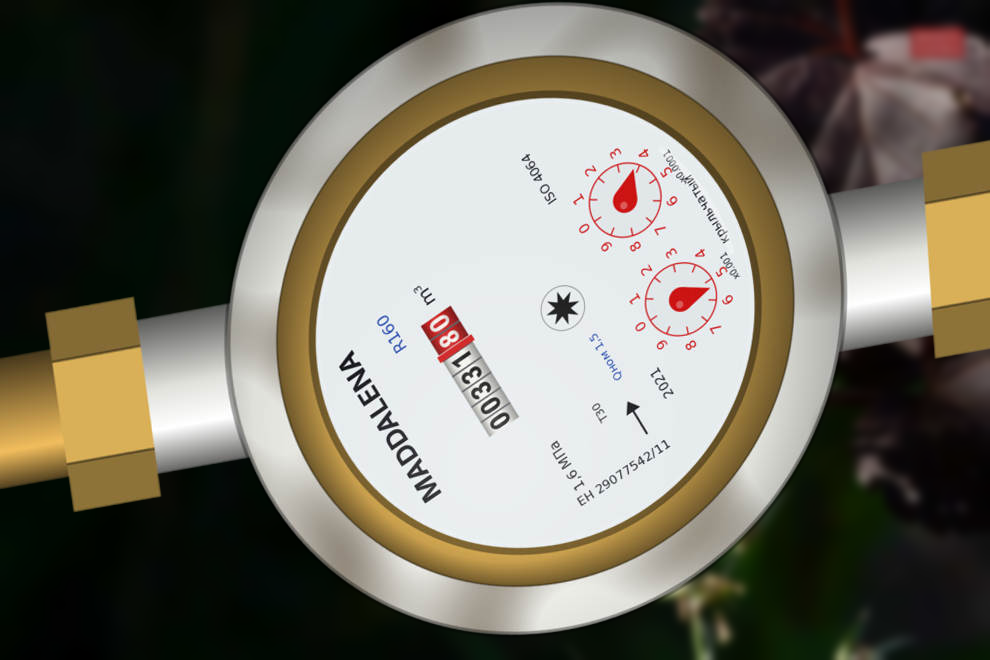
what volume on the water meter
331.8053 m³
